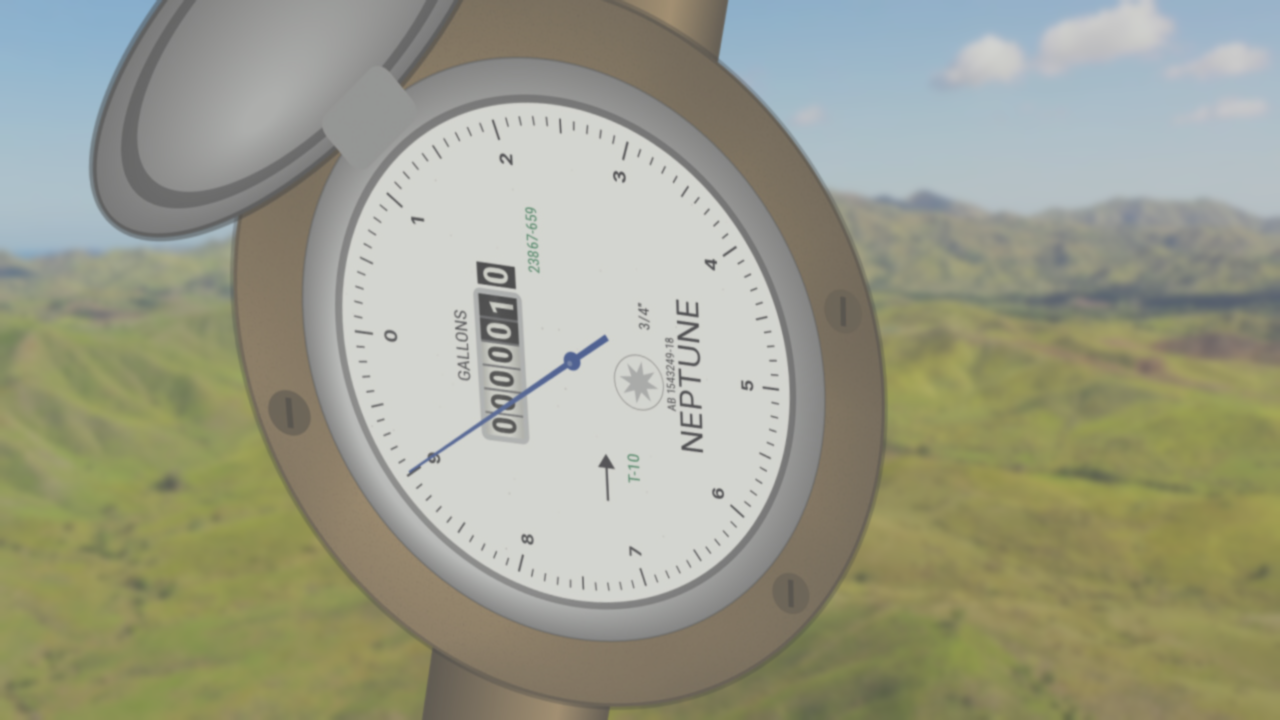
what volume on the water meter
9.0 gal
